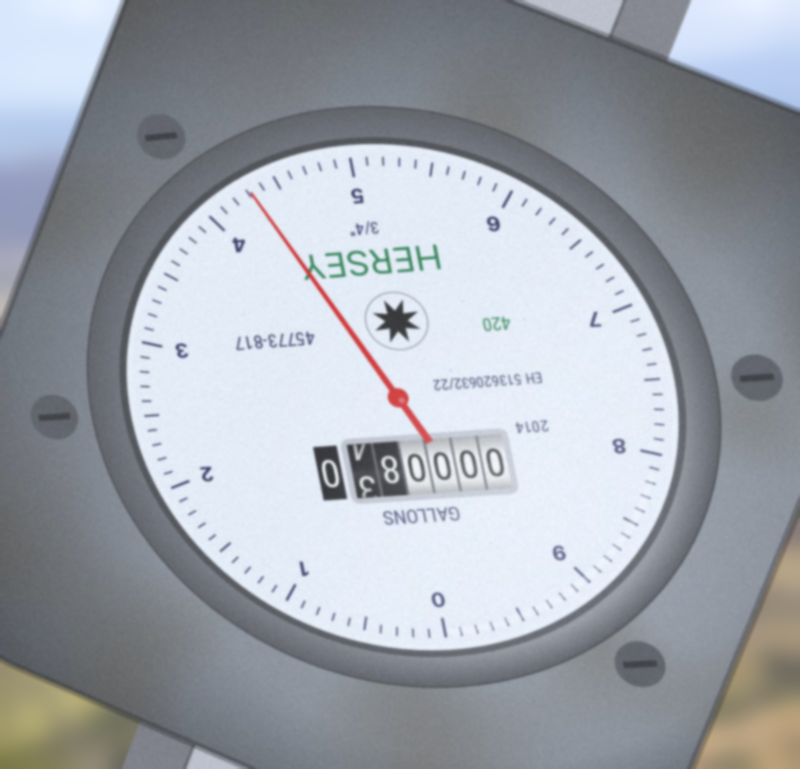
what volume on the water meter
834.3 gal
